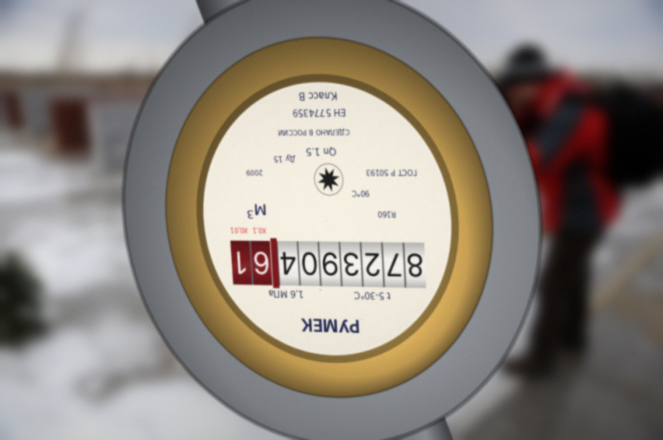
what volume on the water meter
8723904.61 m³
